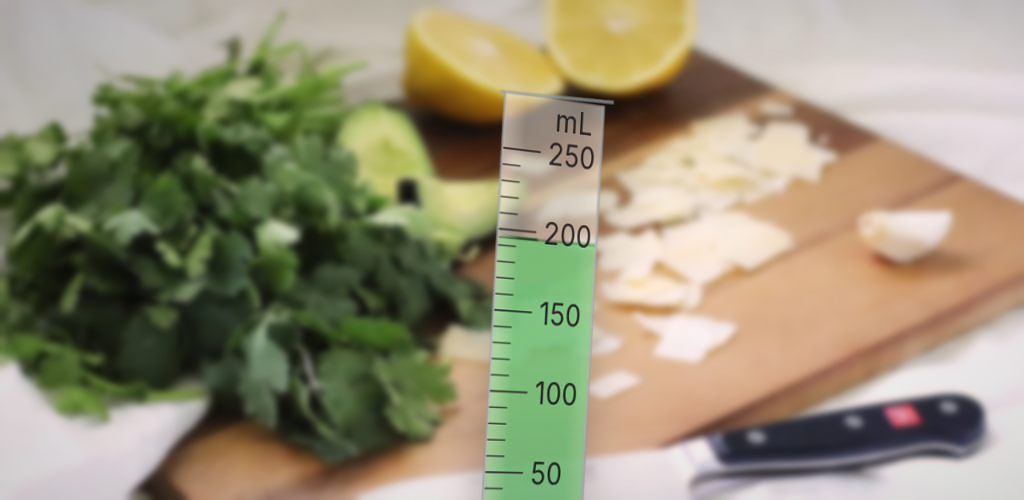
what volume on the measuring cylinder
195 mL
